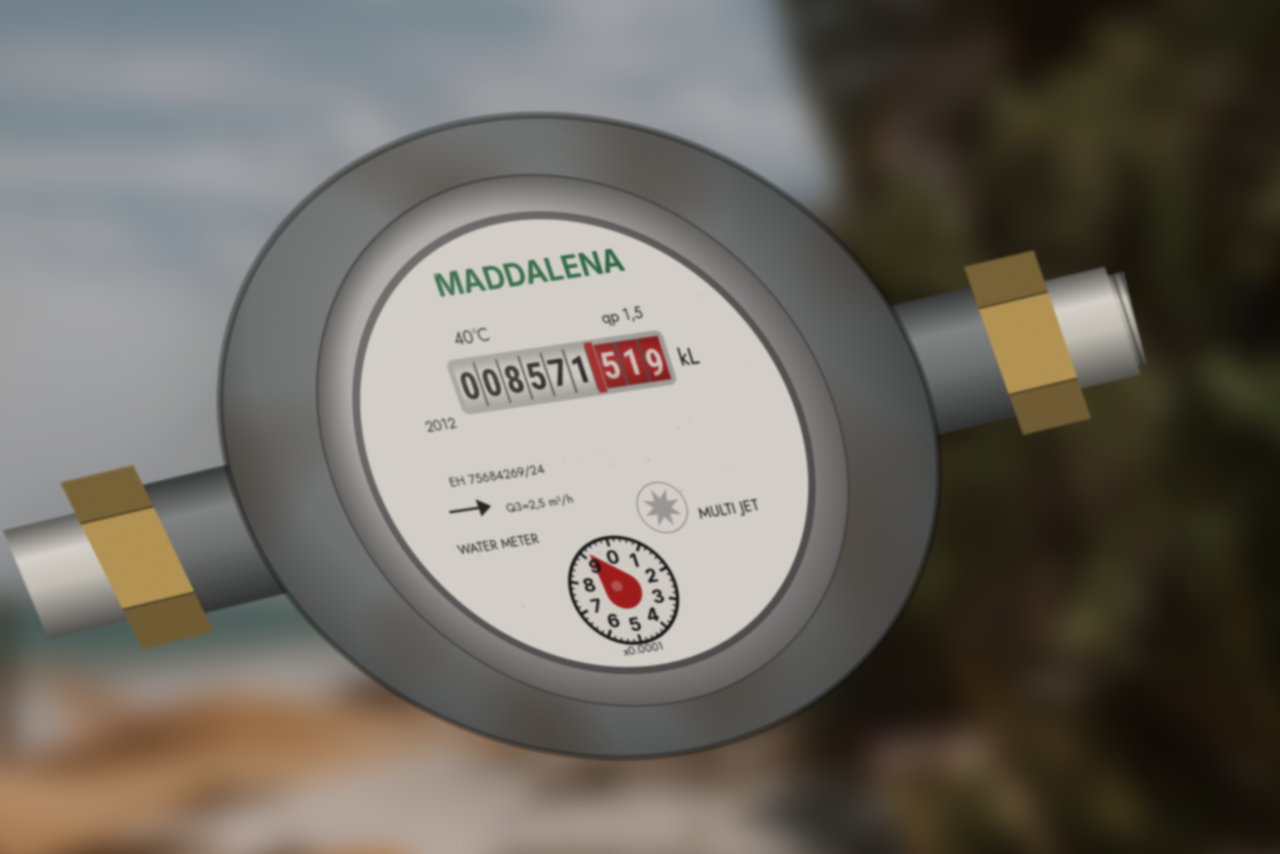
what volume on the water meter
8571.5189 kL
